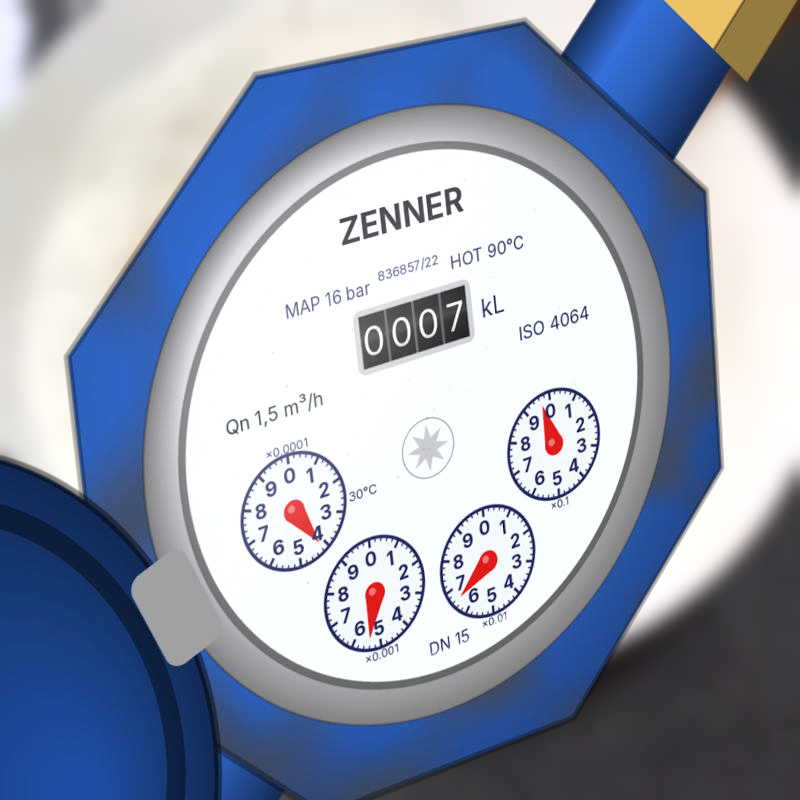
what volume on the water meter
6.9654 kL
